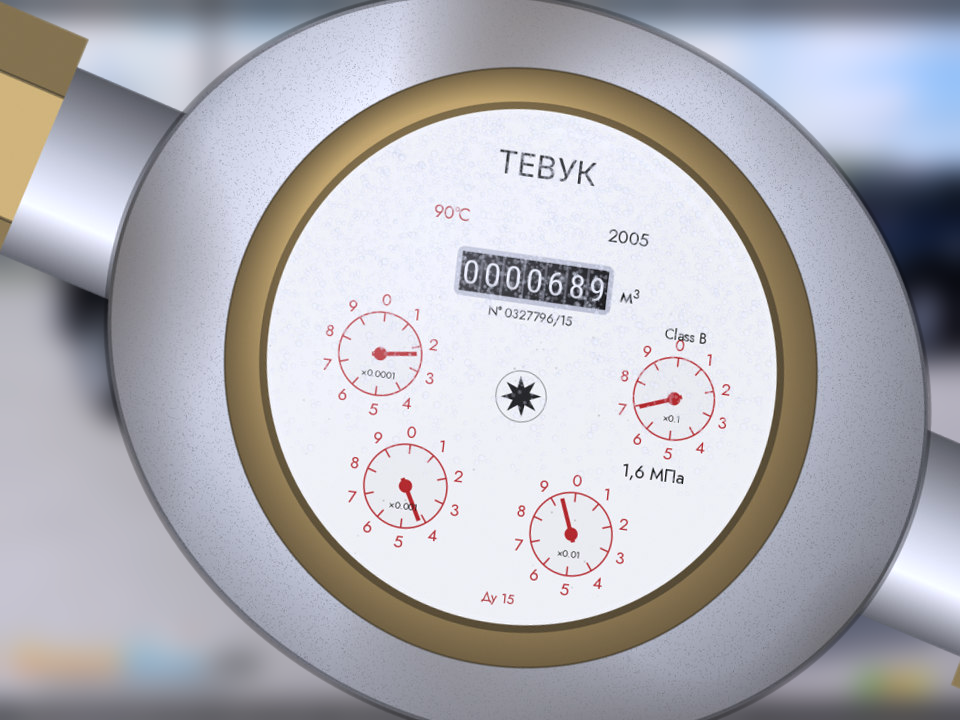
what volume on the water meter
689.6942 m³
